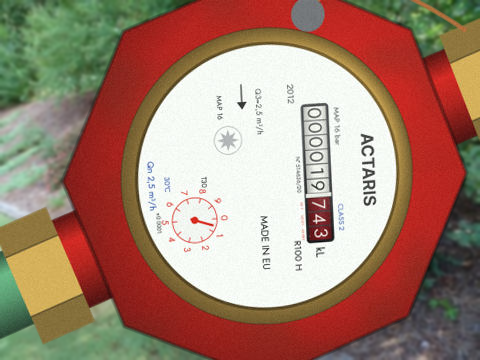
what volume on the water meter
19.7430 kL
